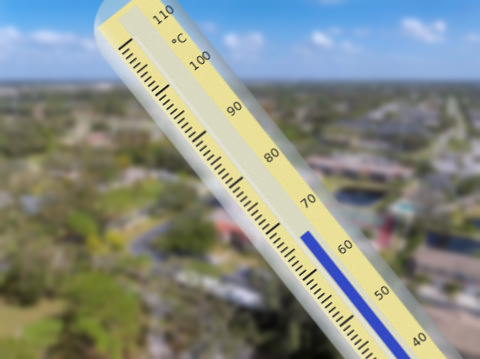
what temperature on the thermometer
66 °C
